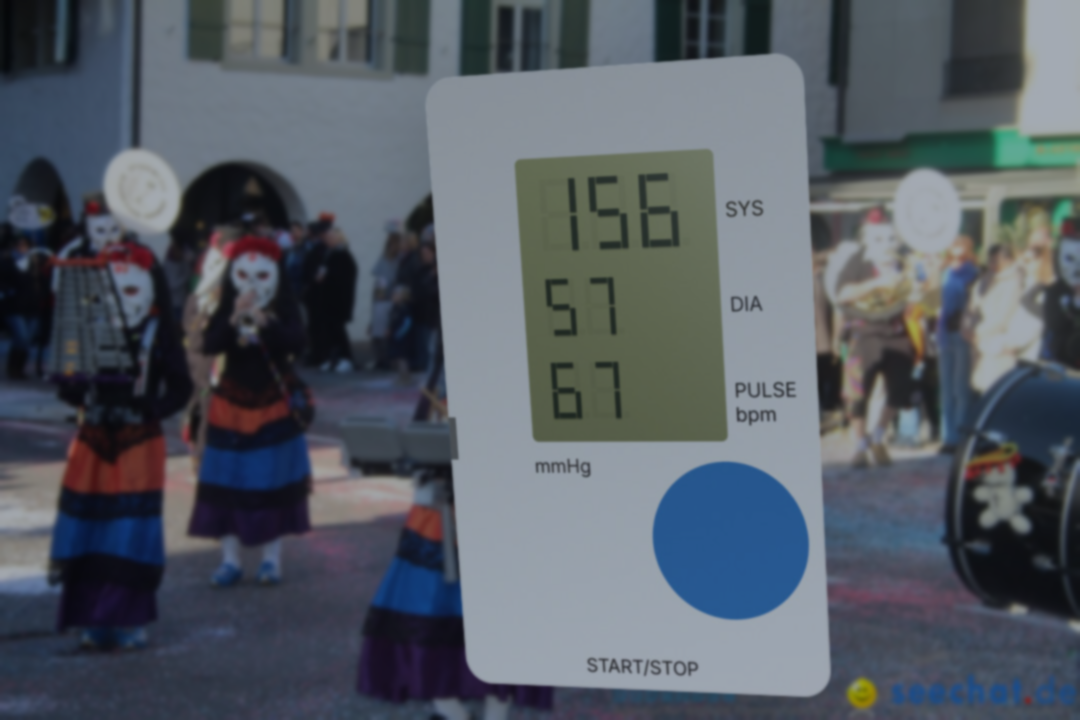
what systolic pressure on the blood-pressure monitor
156 mmHg
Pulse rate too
67 bpm
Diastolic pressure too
57 mmHg
